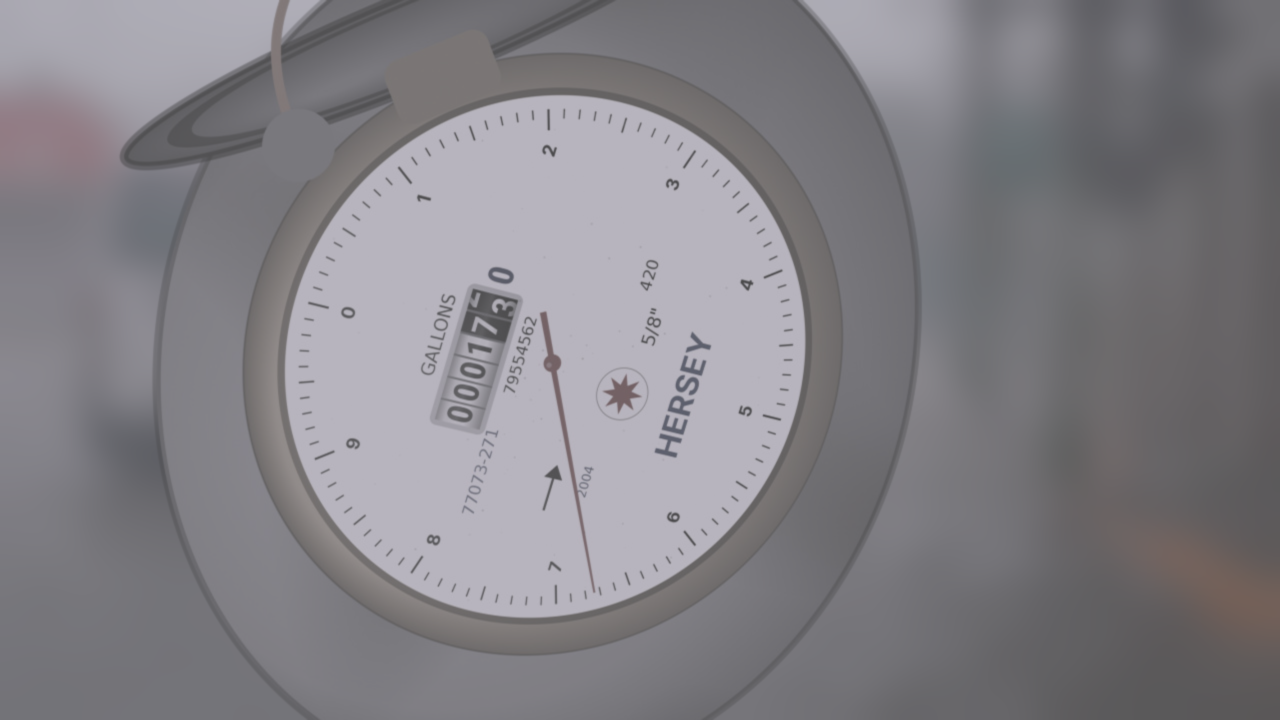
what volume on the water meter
1726.7 gal
